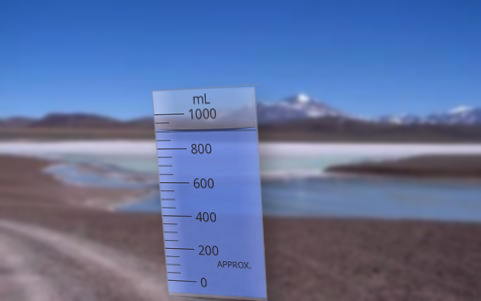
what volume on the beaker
900 mL
